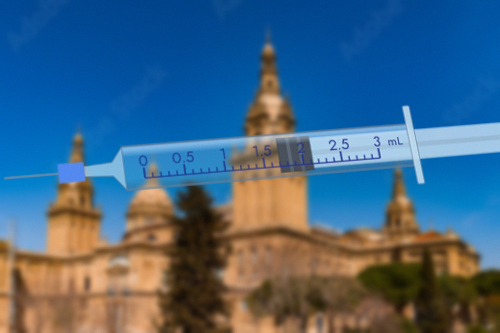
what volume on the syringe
1.7 mL
